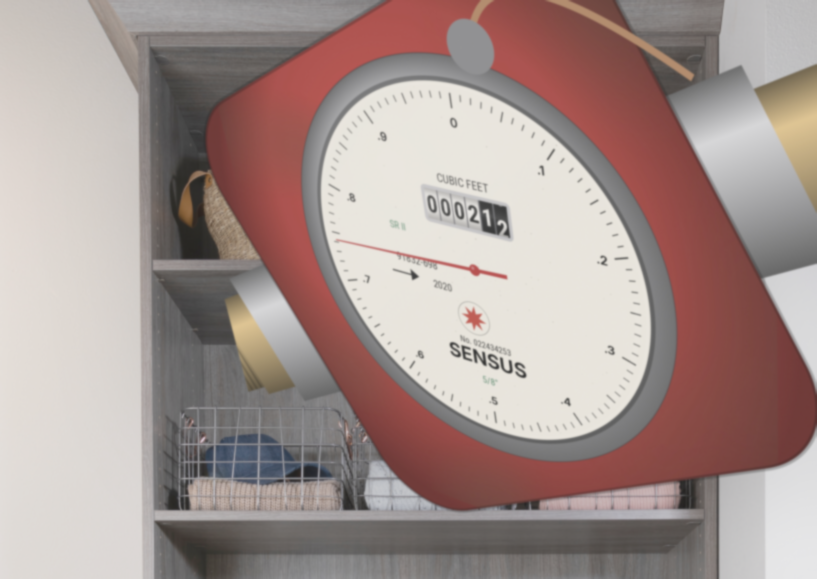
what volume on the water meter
211.74 ft³
